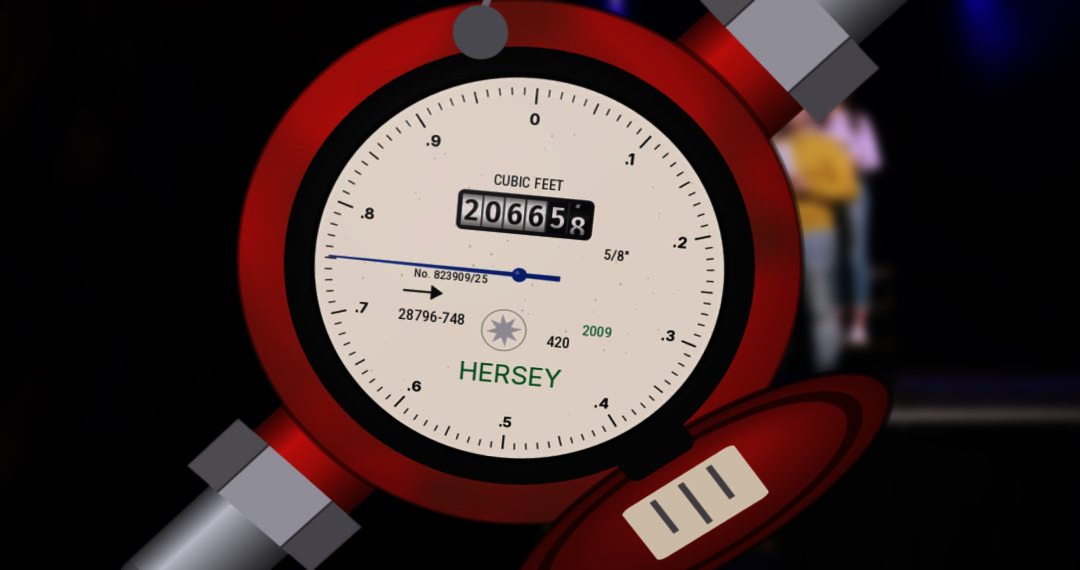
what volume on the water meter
206657.75 ft³
